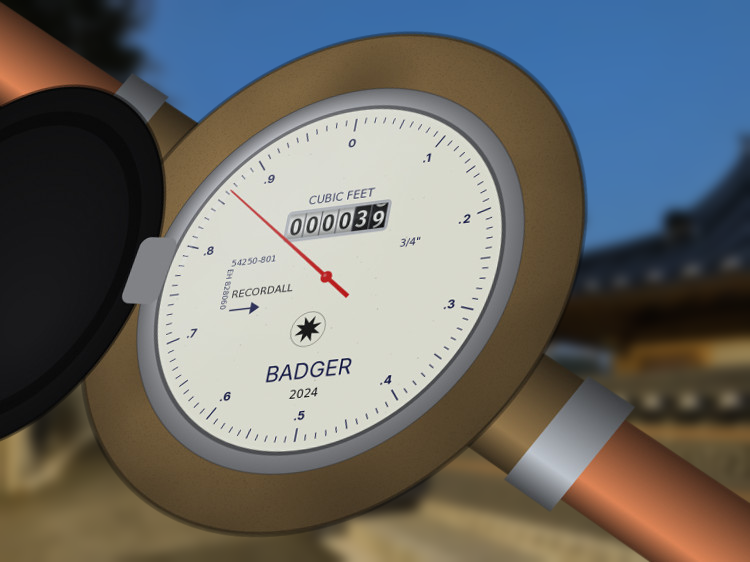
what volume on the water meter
38.86 ft³
